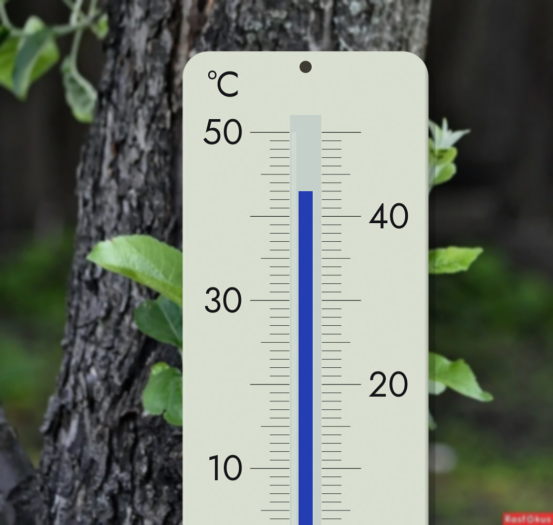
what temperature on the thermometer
43 °C
